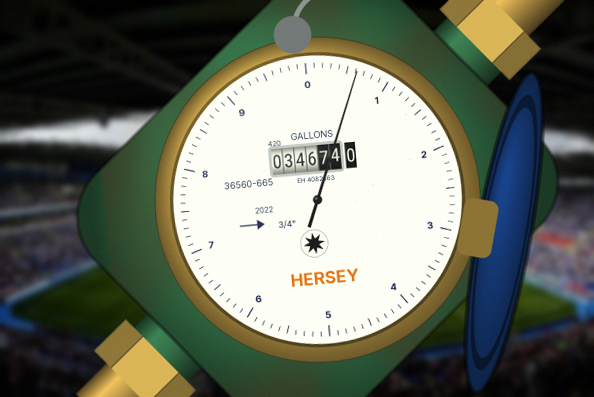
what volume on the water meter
346740.6 gal
